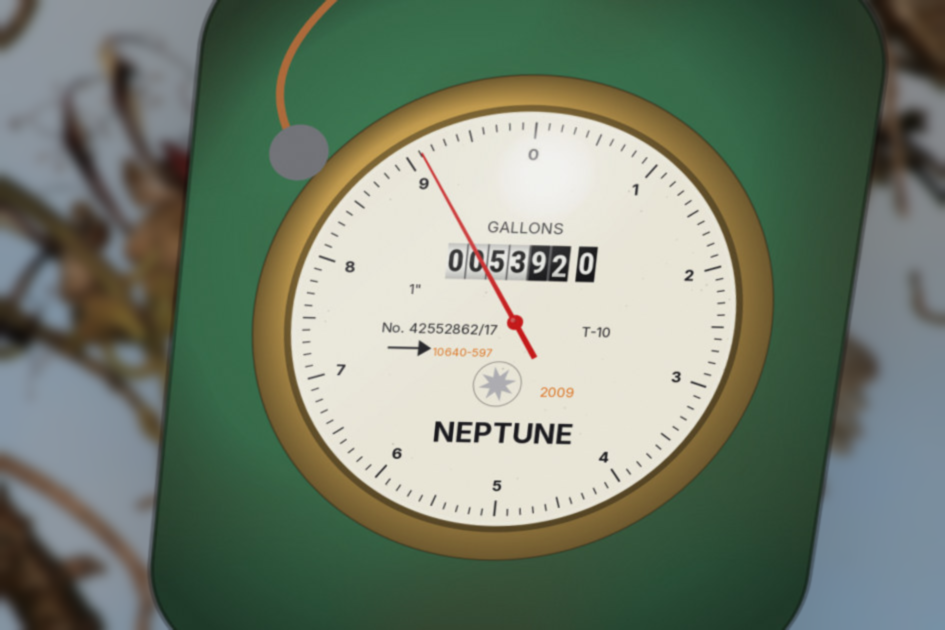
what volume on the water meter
53919.1 gal
